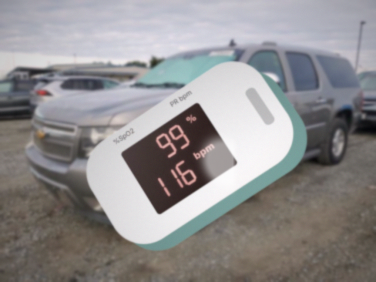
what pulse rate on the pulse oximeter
116 bpm
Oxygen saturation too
99 %
